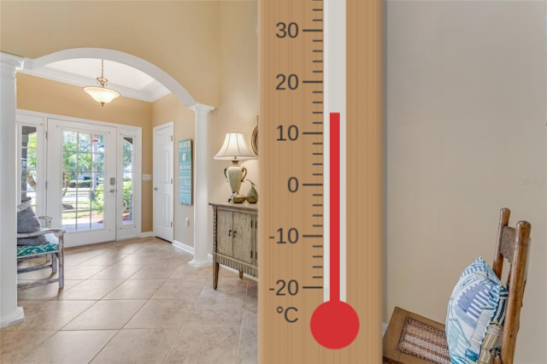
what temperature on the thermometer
14 °C
